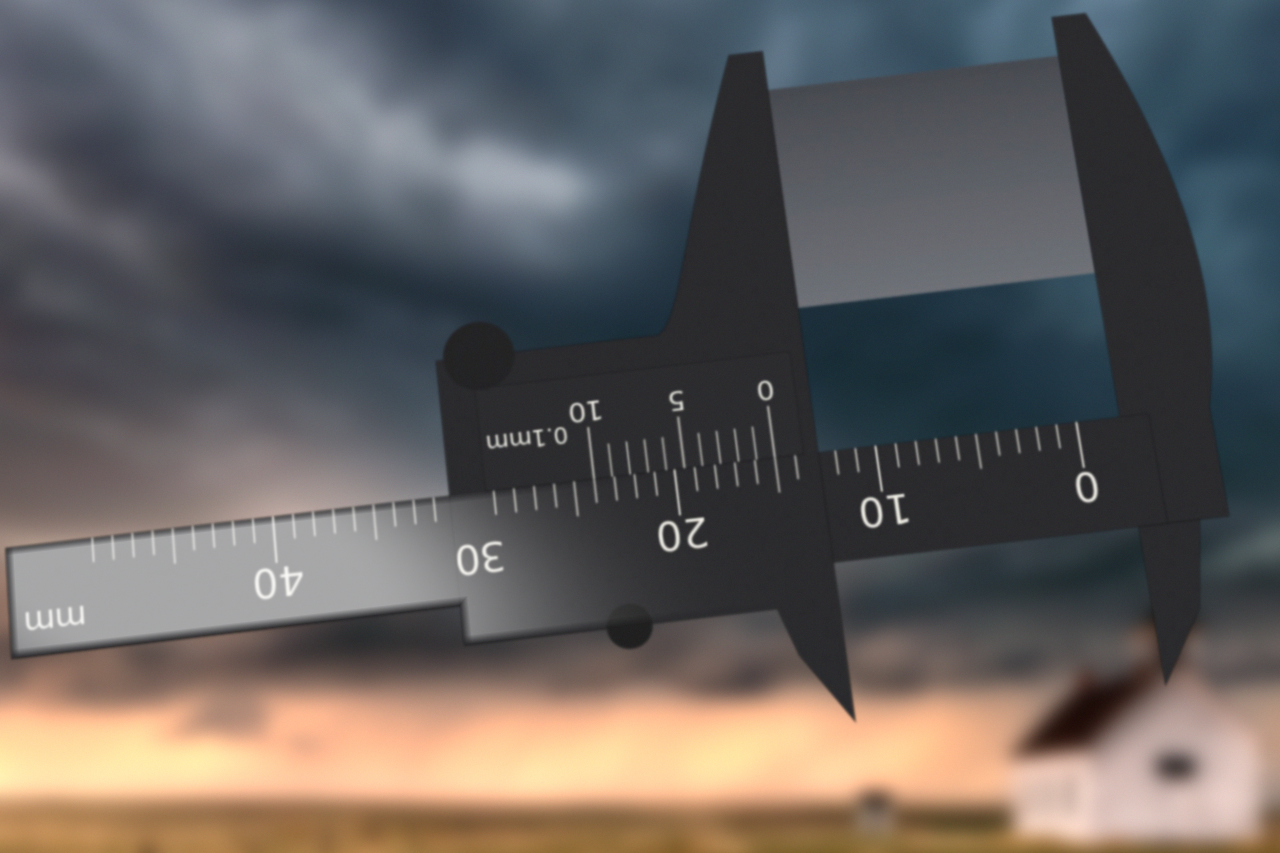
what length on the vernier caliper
15.0 mm
